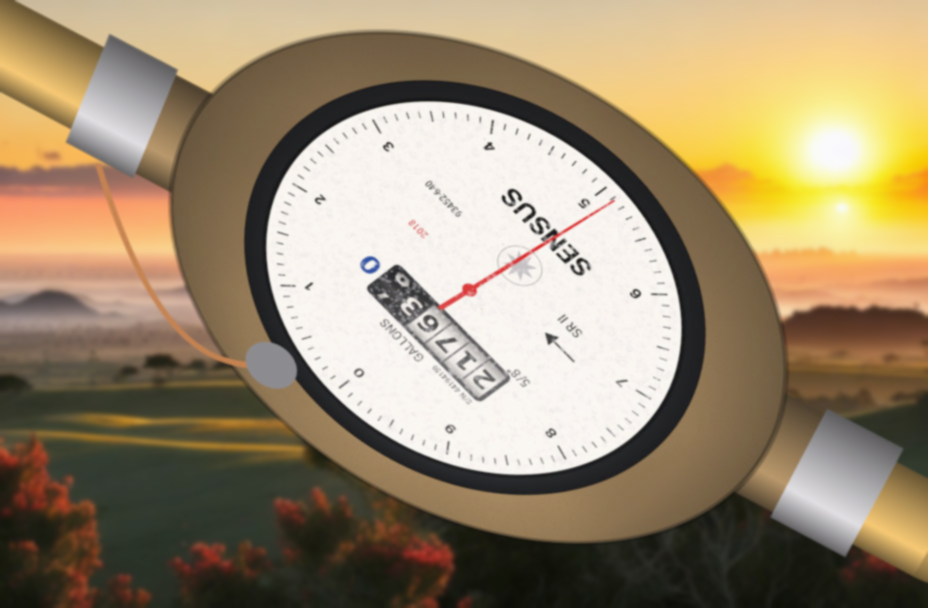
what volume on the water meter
2176375.1 gal
